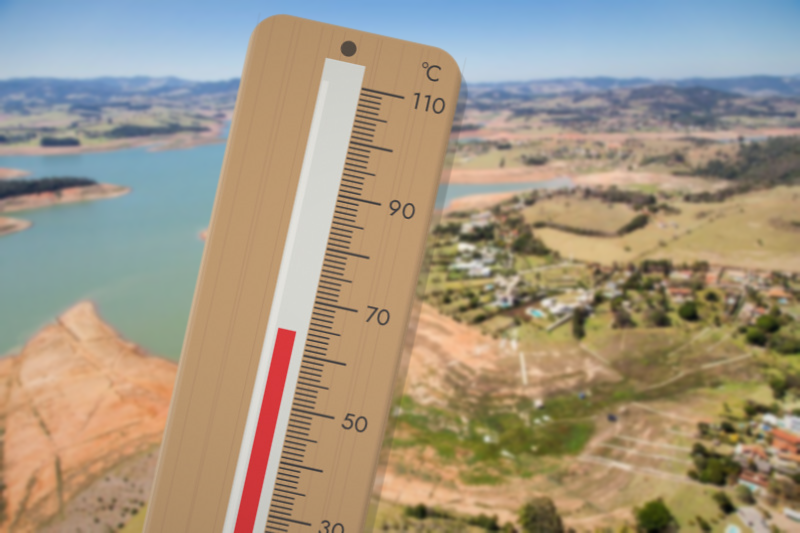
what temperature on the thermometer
64 °C
